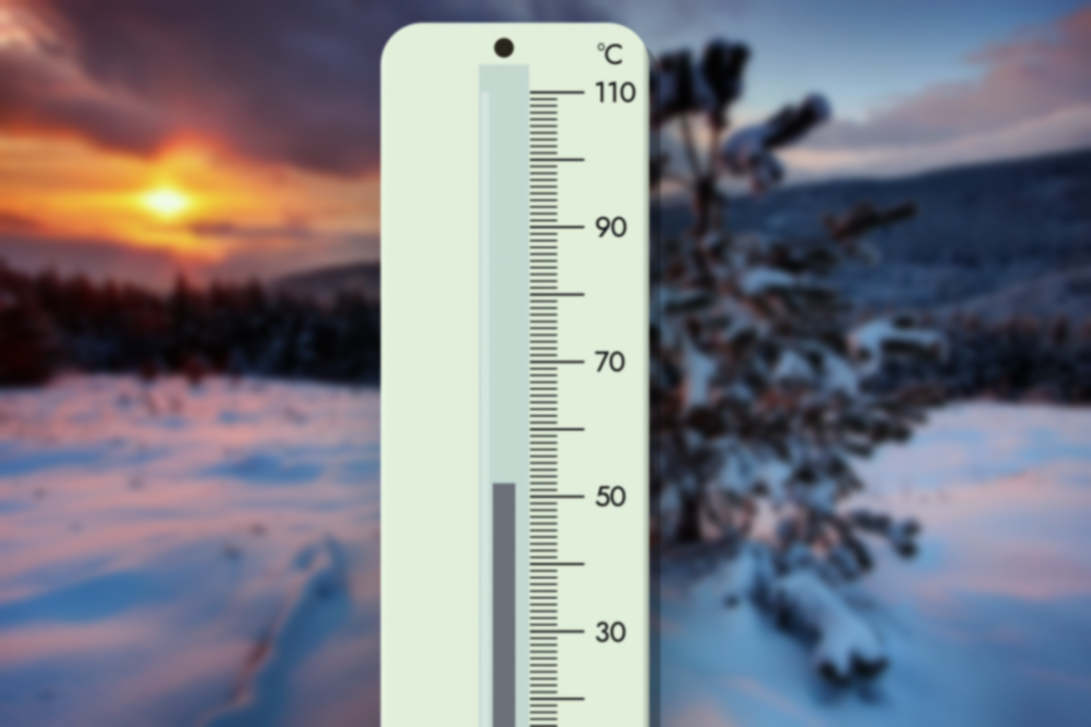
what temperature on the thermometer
52 °C
